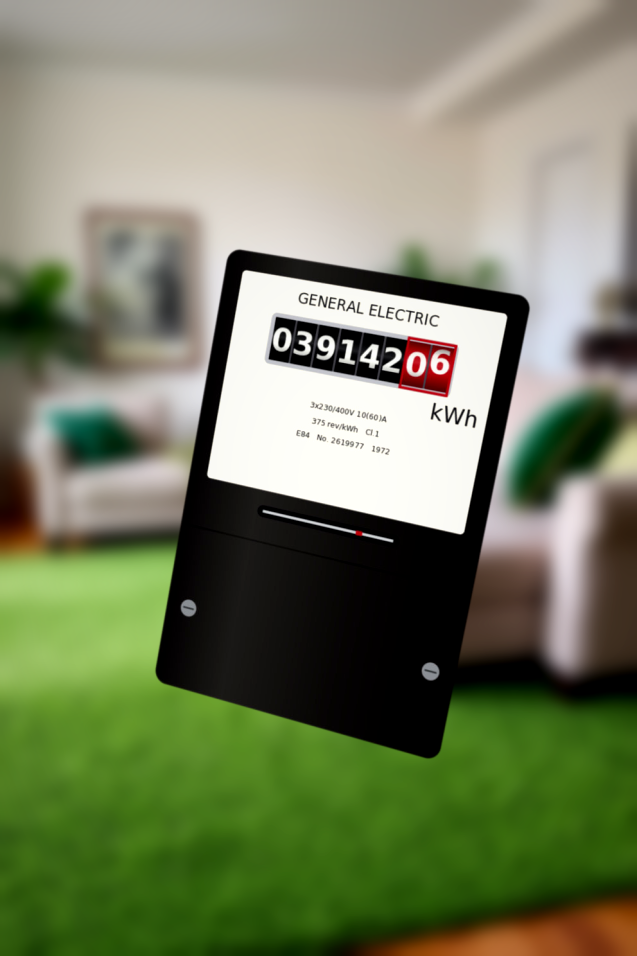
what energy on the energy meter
39142.06 kWh
